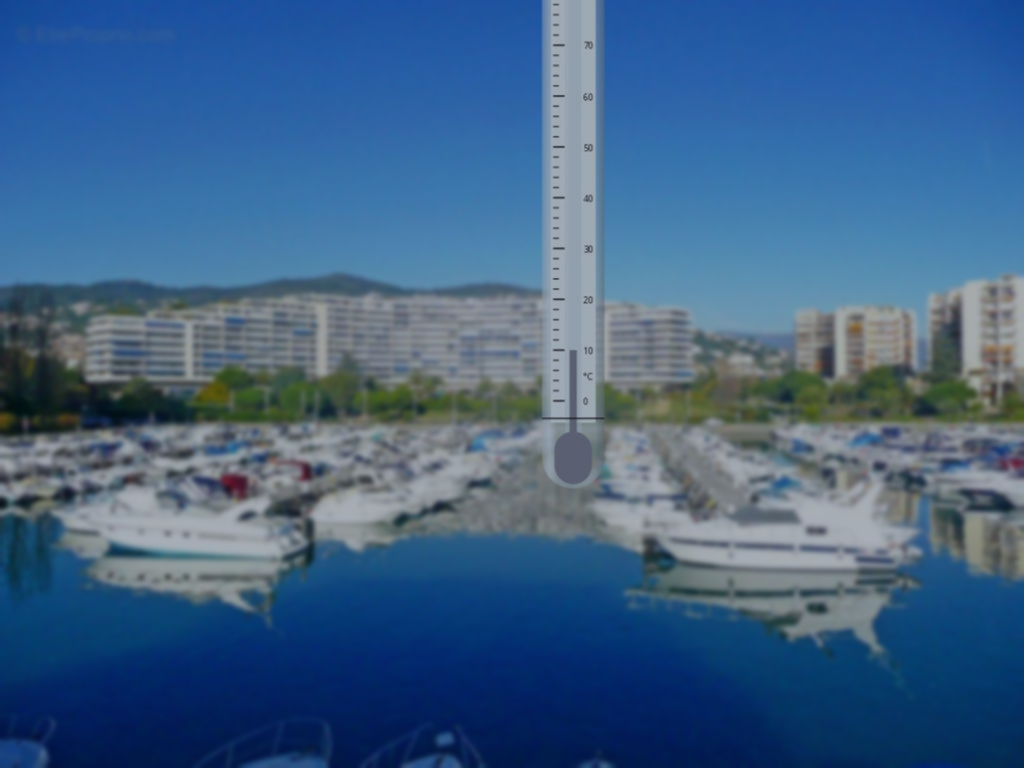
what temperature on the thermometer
10 °C
